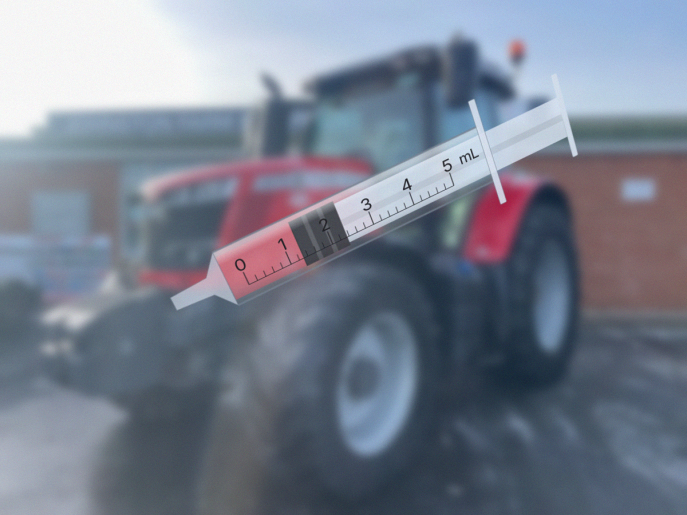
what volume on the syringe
1.3 mL
